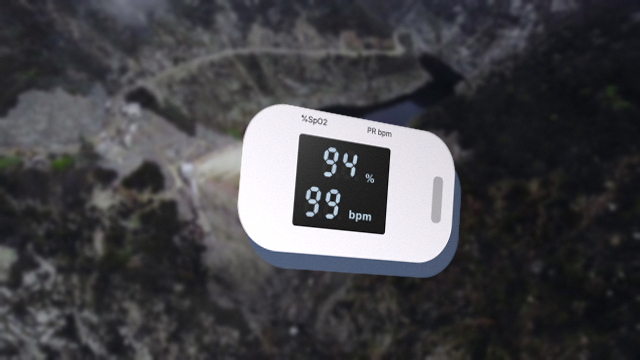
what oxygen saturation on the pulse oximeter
94 %
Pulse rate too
99 bpm
